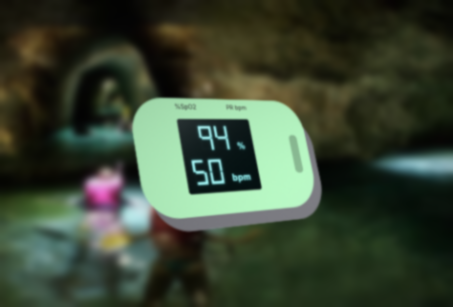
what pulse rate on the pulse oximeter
50 bpm
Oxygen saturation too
94 %
